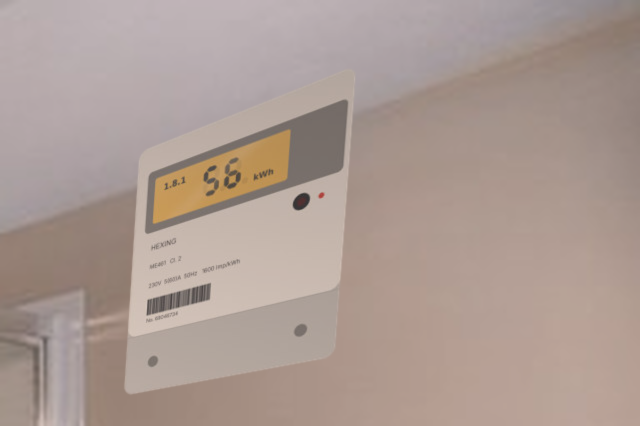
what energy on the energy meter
56 kWh
